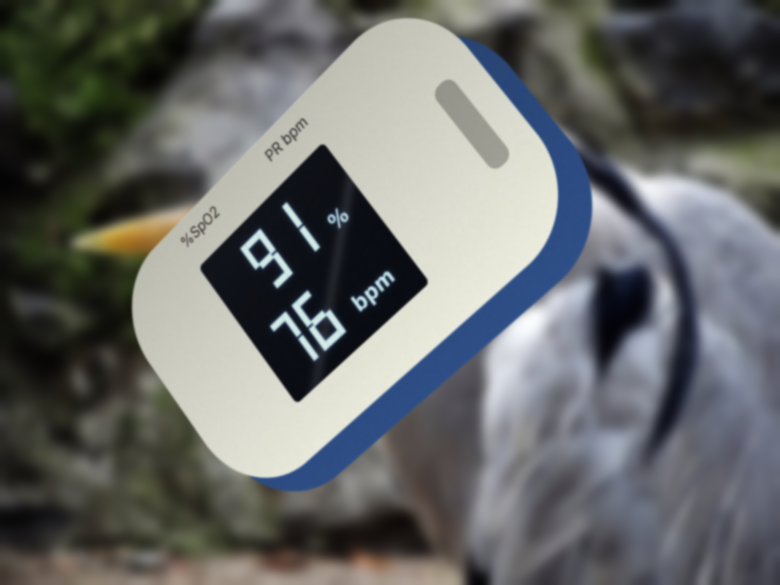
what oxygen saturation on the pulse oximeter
91 %
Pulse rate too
76 bpm
